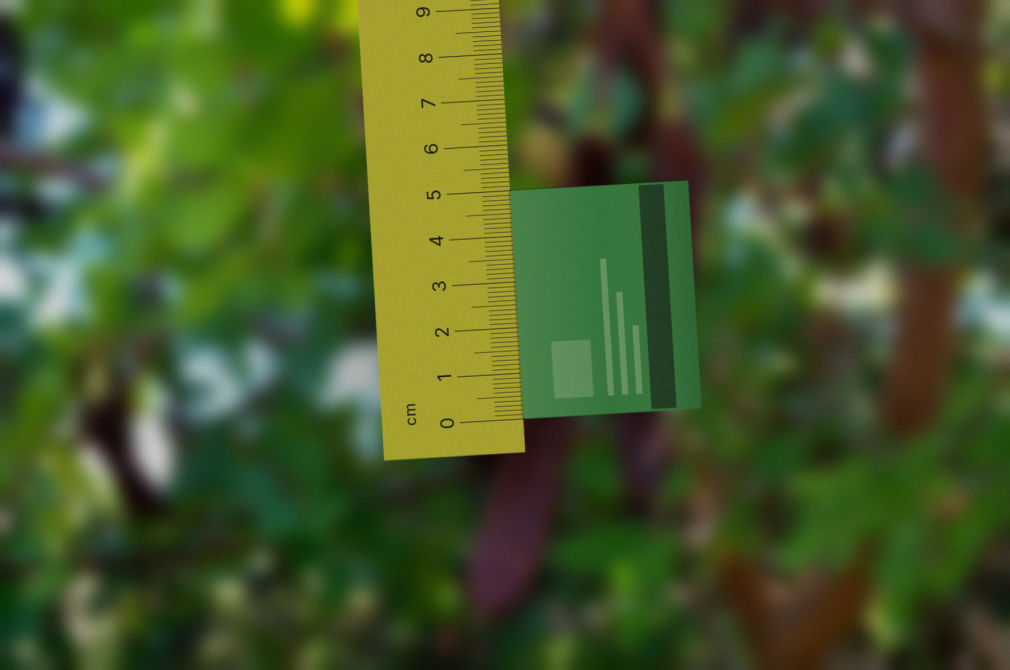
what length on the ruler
5 cm
